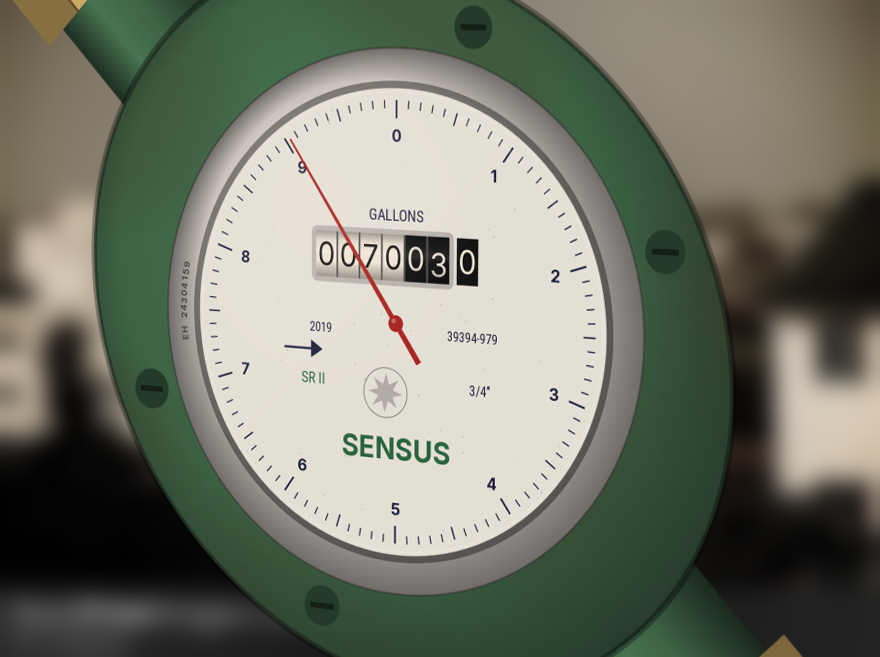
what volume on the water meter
70029.0 gal
